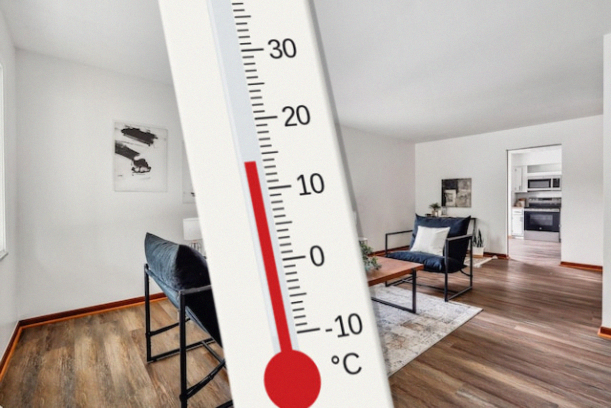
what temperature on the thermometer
14 °C
